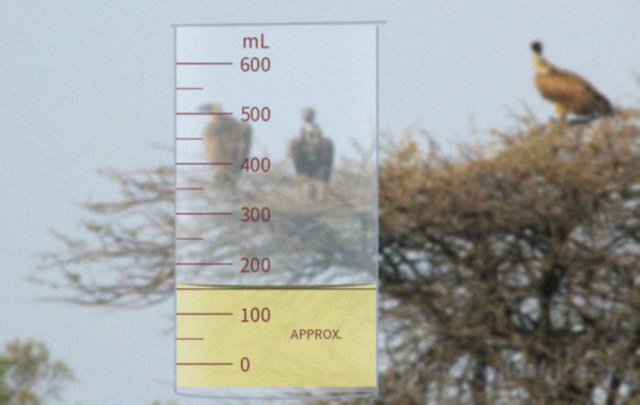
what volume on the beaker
150 mL
